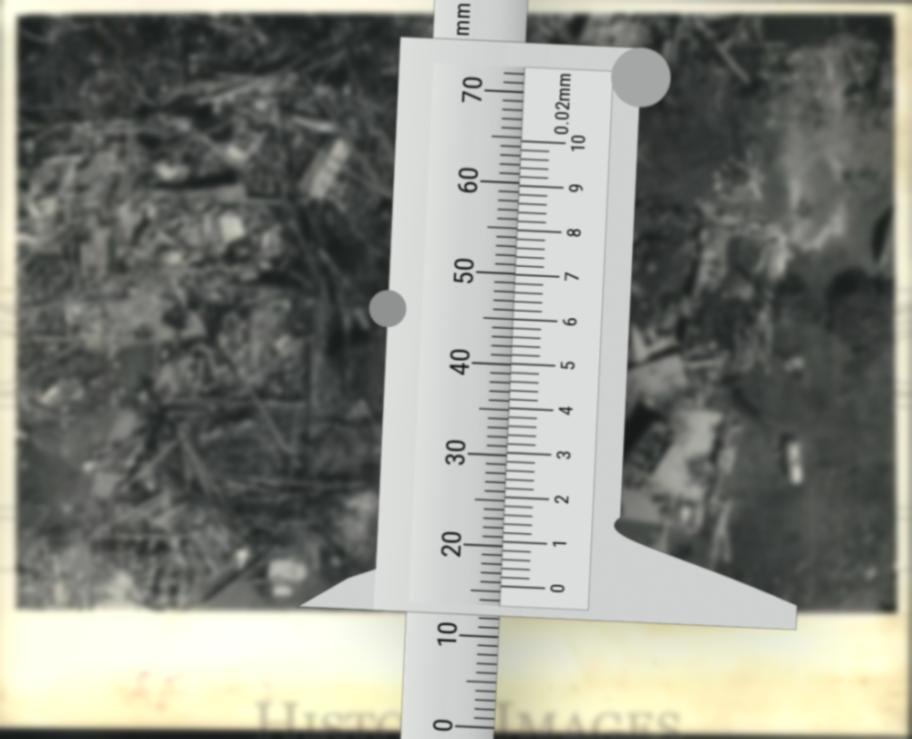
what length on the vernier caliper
15.6 mm
